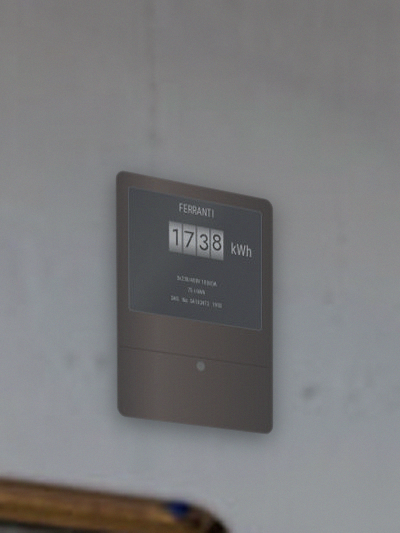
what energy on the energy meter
1738 kWh
